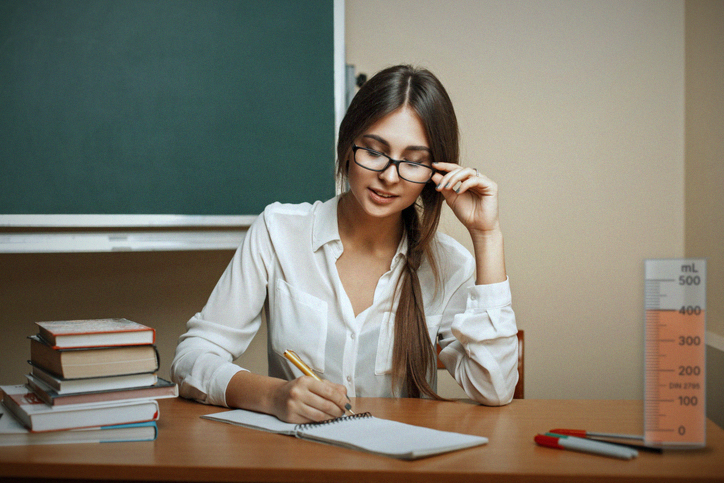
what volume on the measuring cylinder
400 mL
